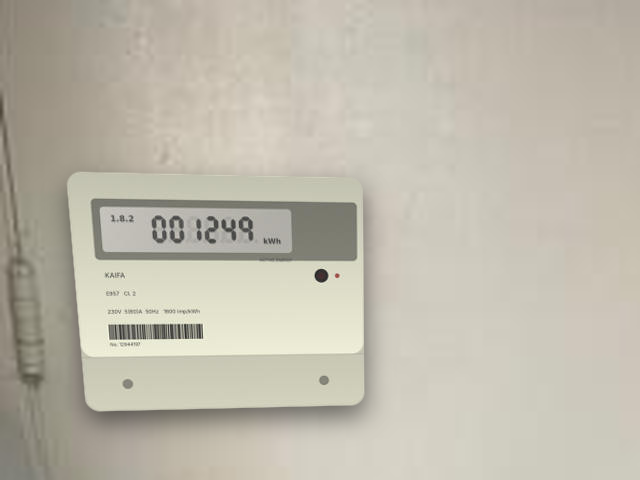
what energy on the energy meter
1249 kWh
